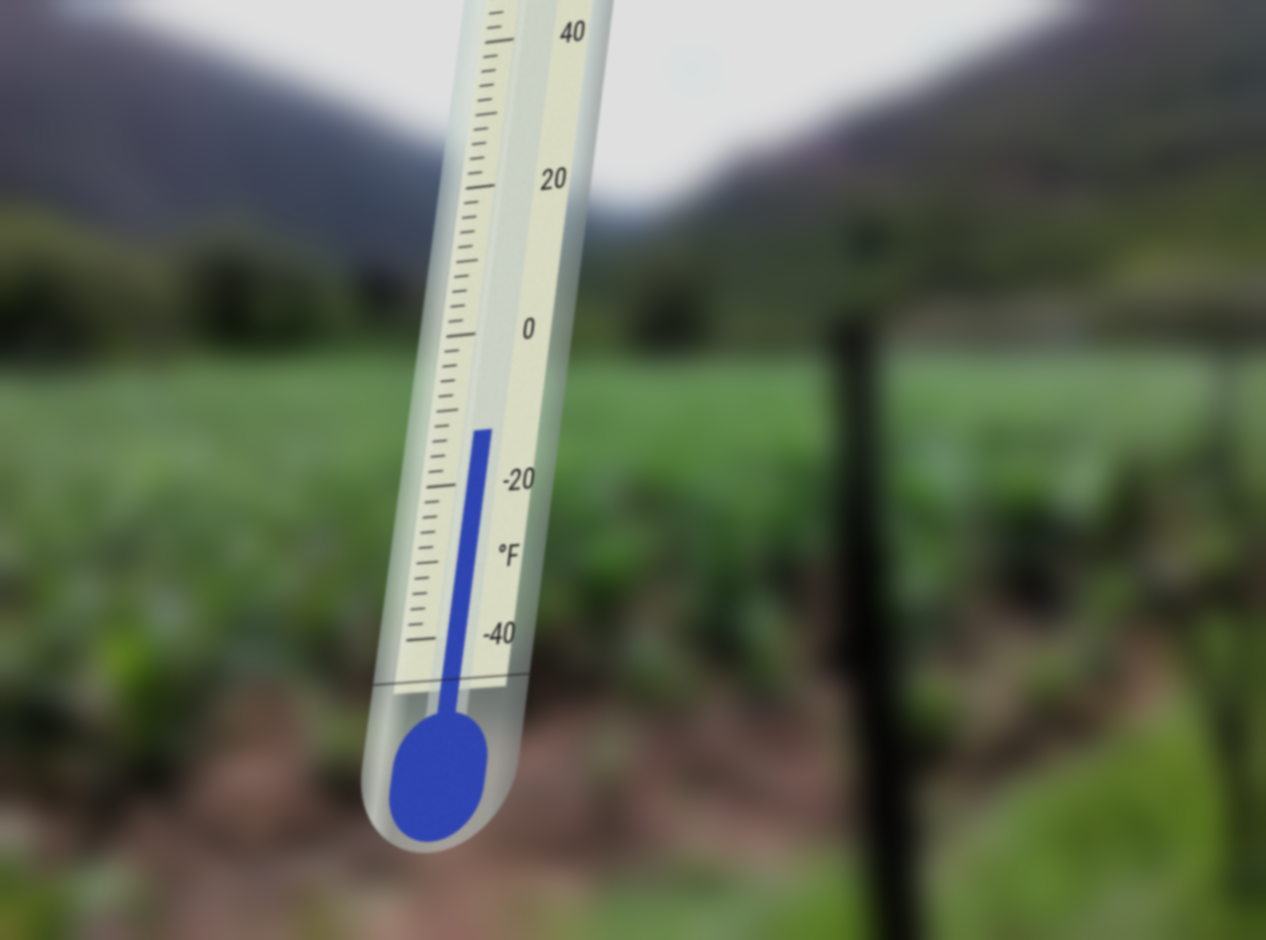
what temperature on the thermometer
-13 °F
